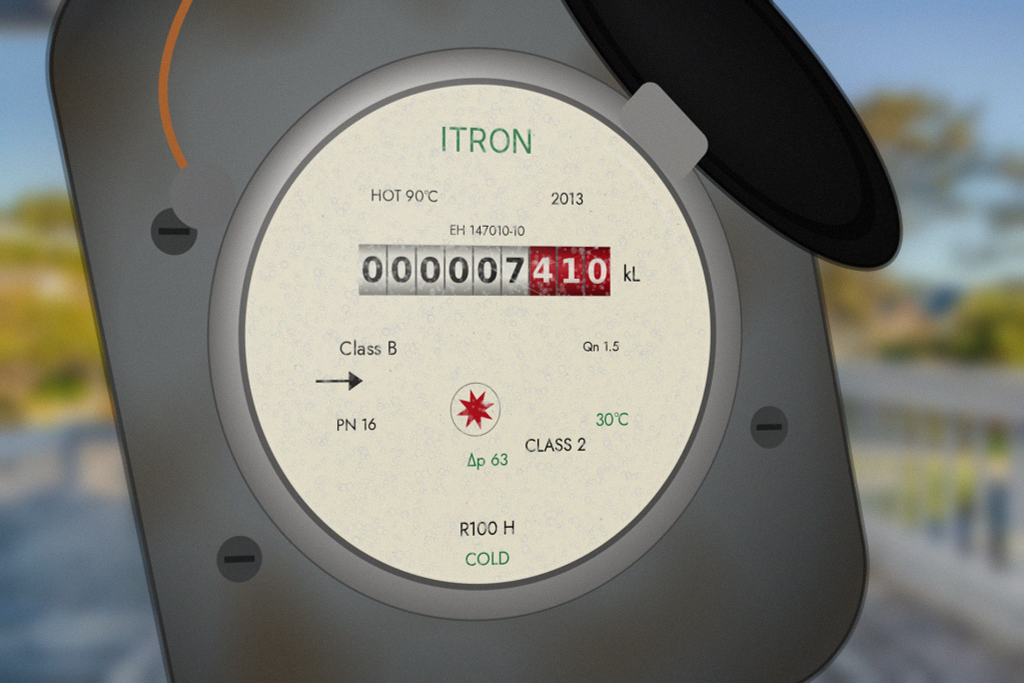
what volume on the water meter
7.410 kL
